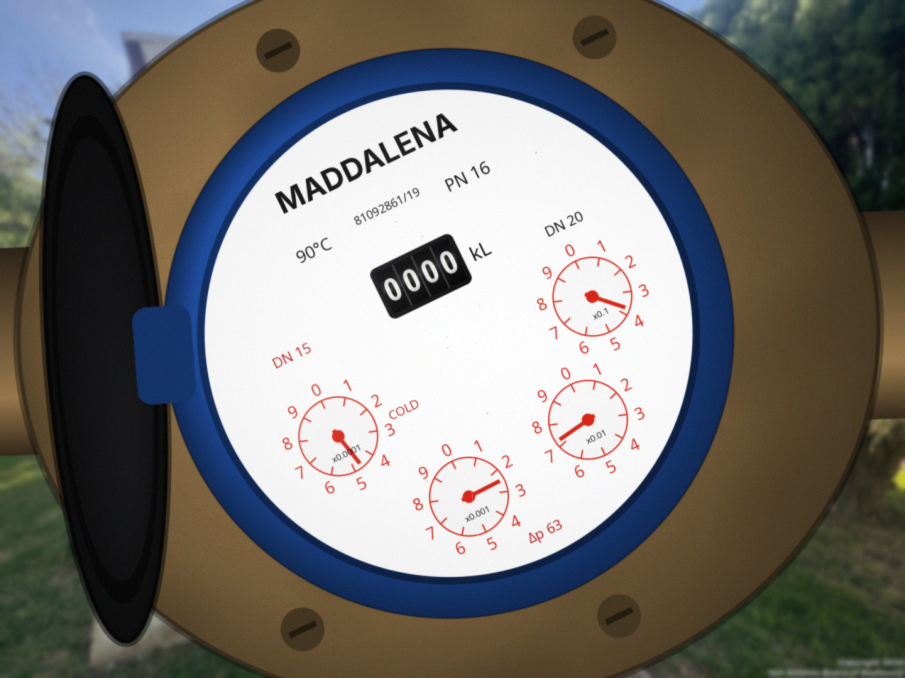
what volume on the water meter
0.3724 kL
